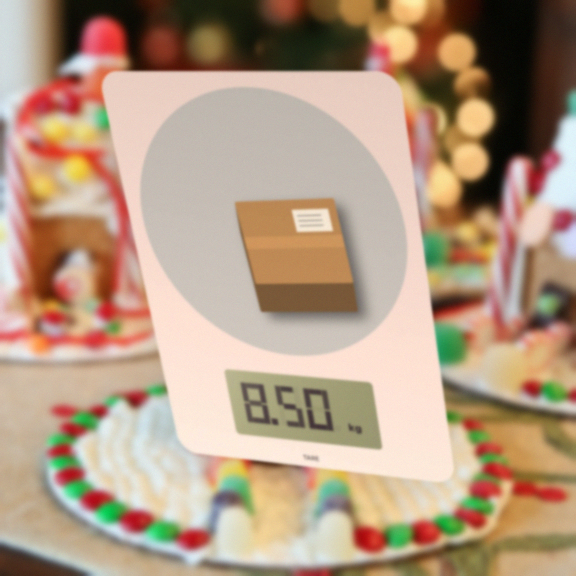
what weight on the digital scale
8.50 kg
